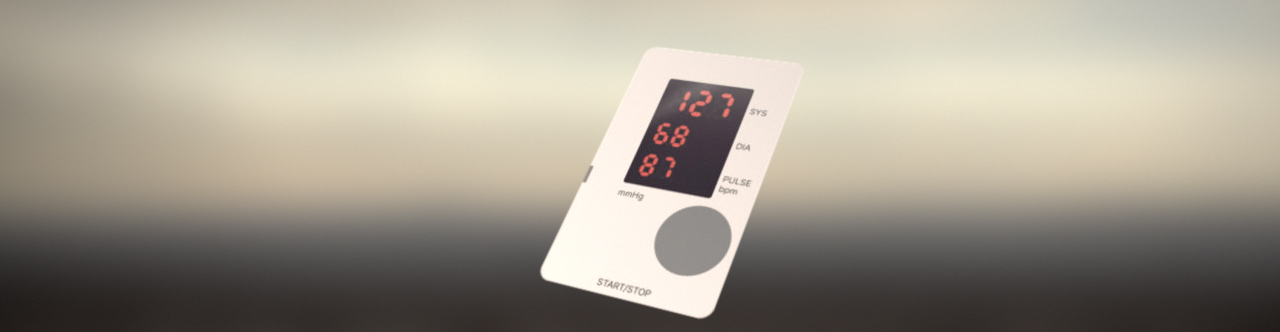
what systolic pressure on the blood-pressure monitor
127 mmHg
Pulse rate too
87 bpm
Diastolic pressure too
68 mmHg
